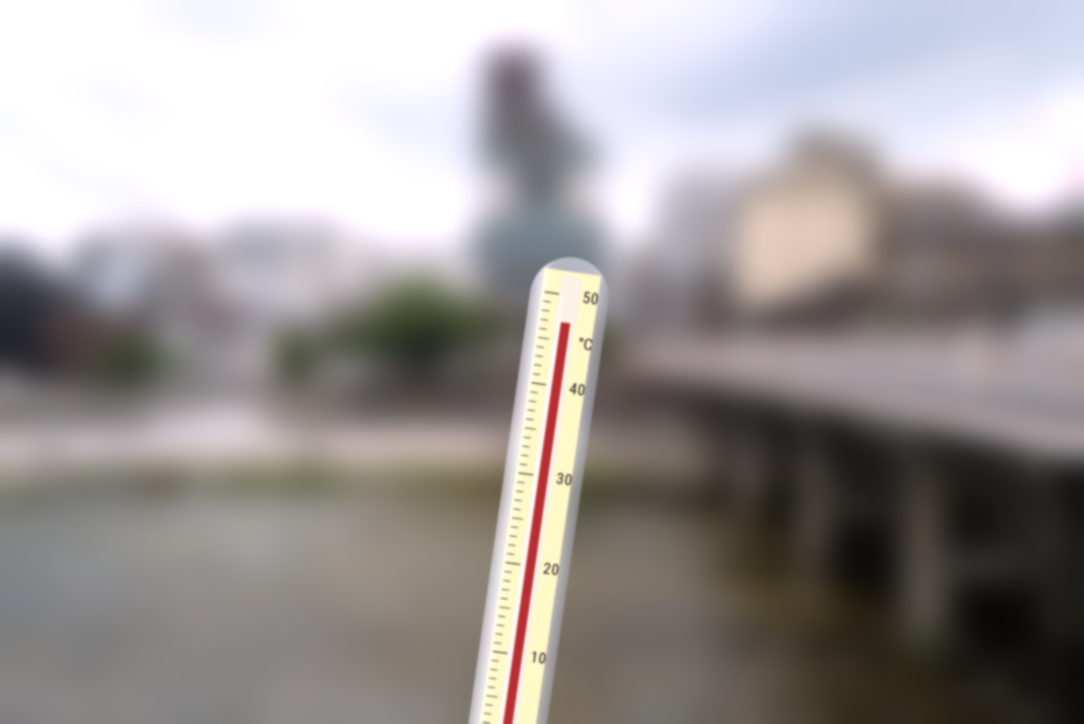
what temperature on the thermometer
47 °C
